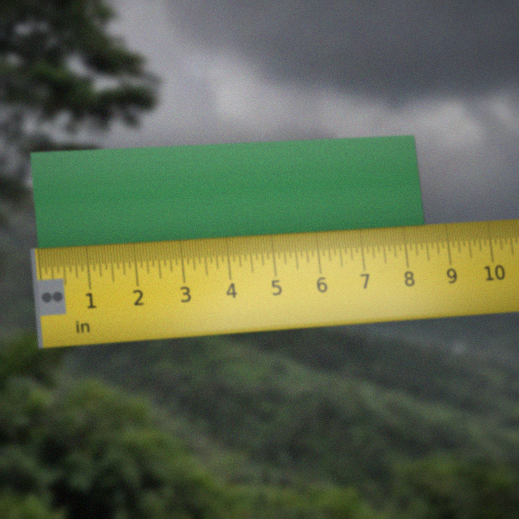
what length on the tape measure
8.5 in
